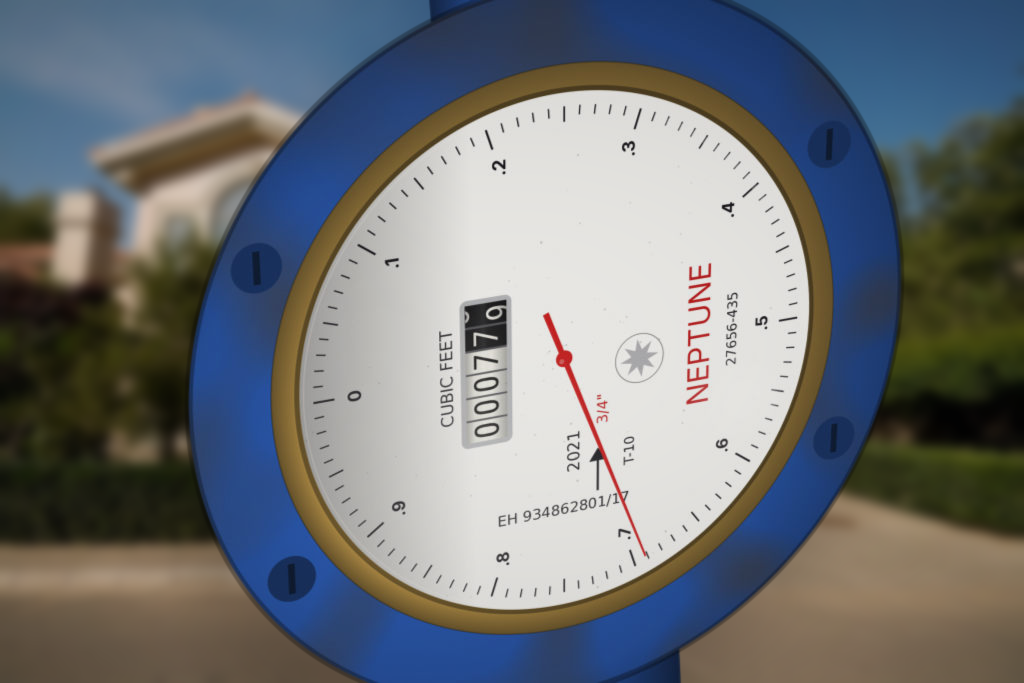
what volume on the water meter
778.69 ft³
